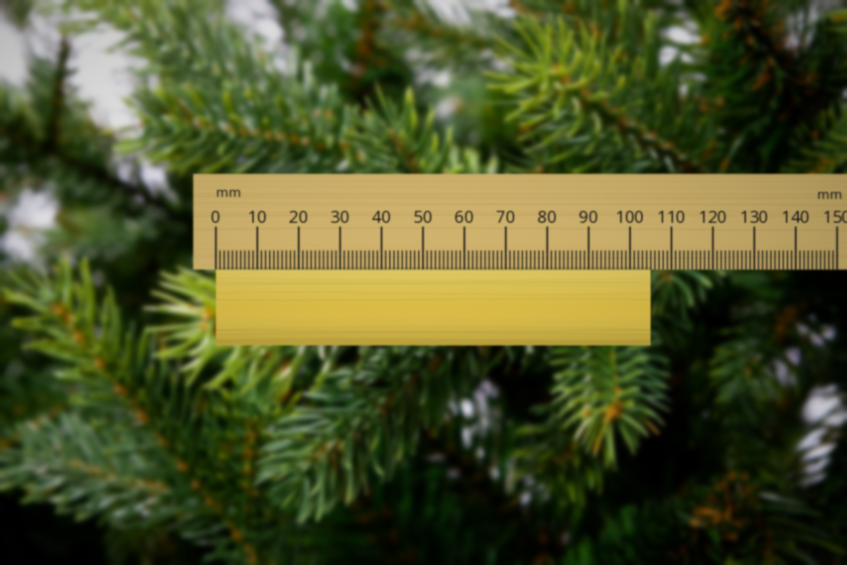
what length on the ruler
105 mm
